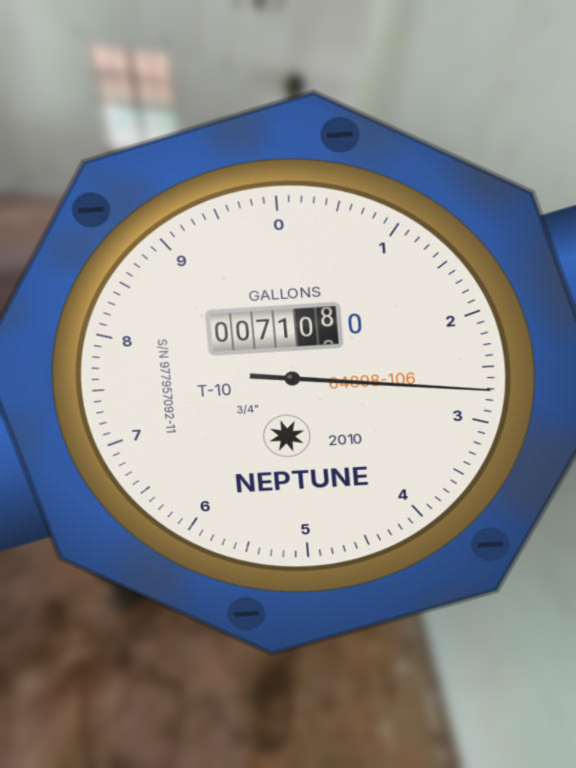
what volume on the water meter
71082.7 gal
